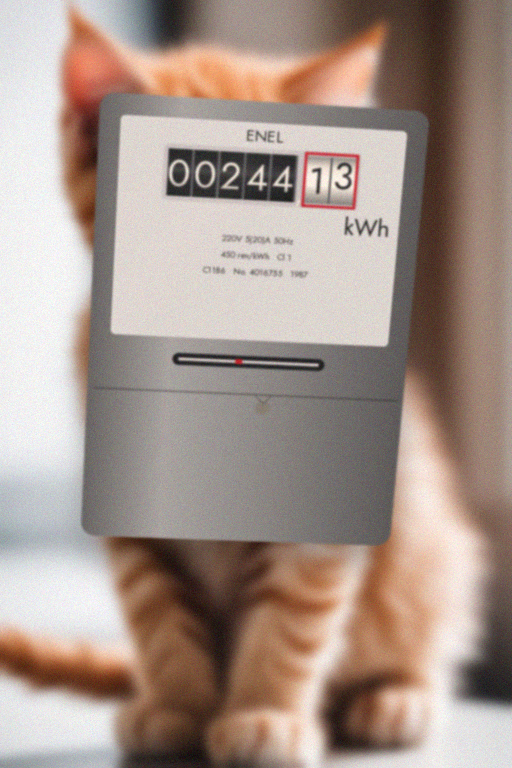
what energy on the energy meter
244.13 kWh
